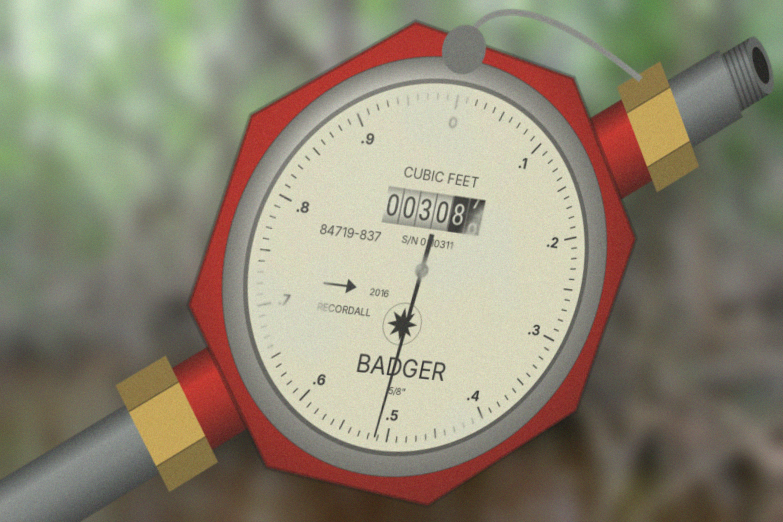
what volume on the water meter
3087.51 ft³
